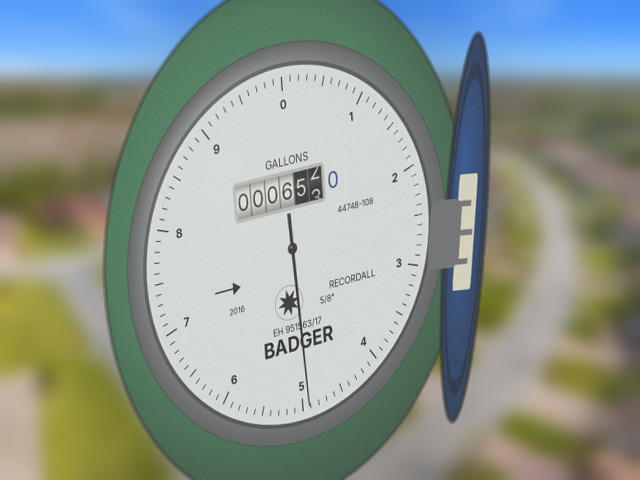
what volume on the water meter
6524.9 gal
